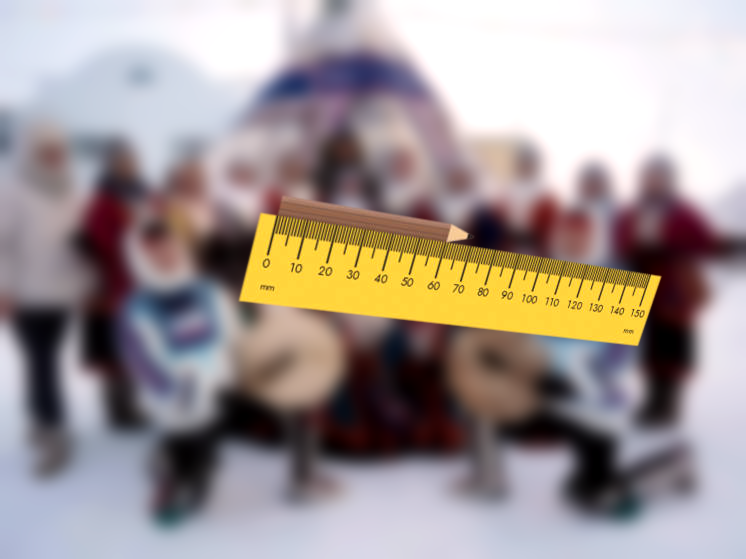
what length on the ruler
70 mm
